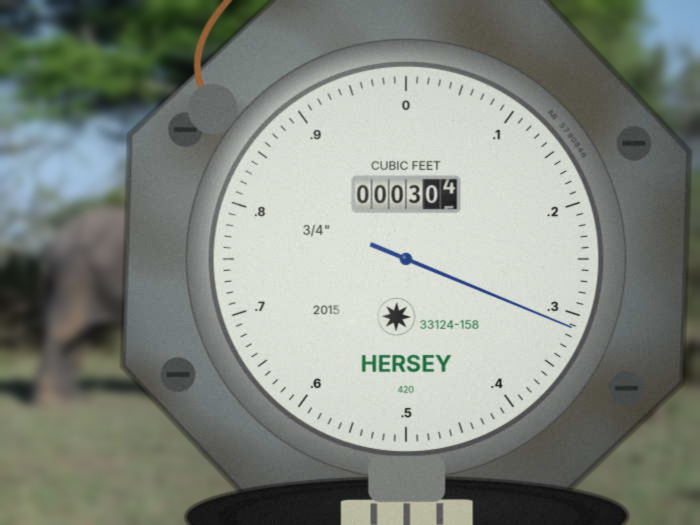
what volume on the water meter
304.31 ft³
